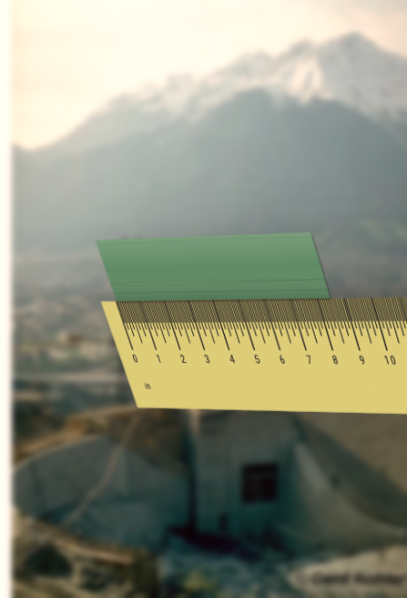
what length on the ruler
8.5 in
